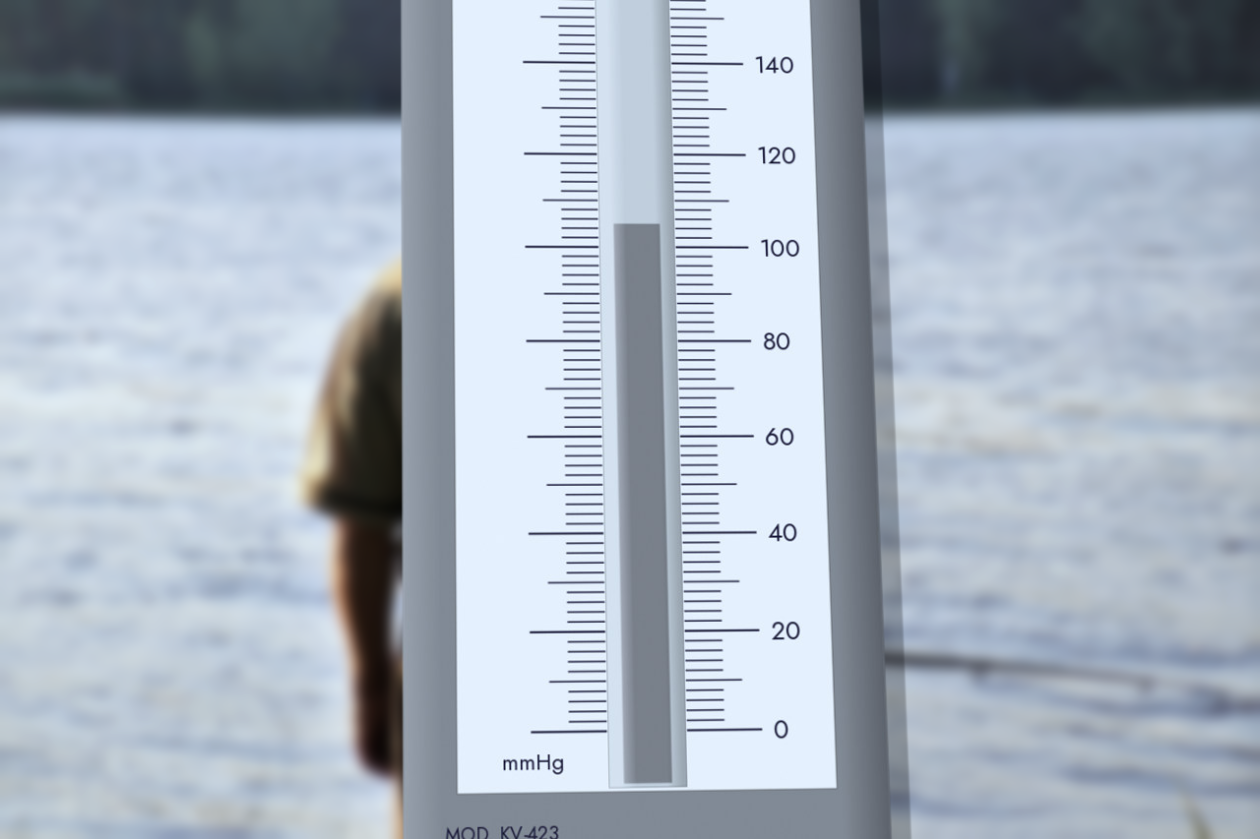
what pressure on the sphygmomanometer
105 mmHg
